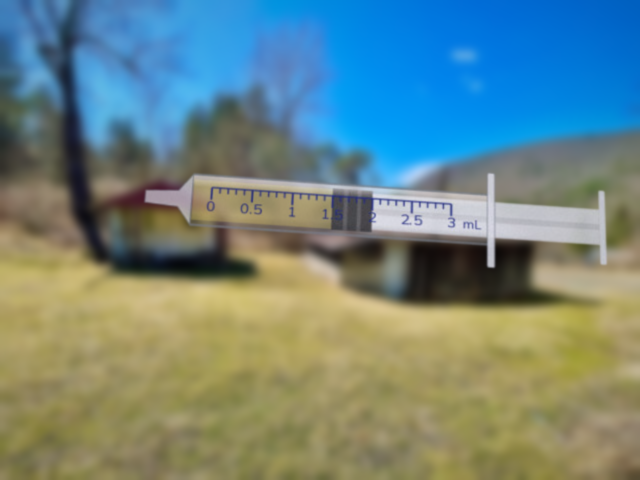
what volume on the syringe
1.5 mL
